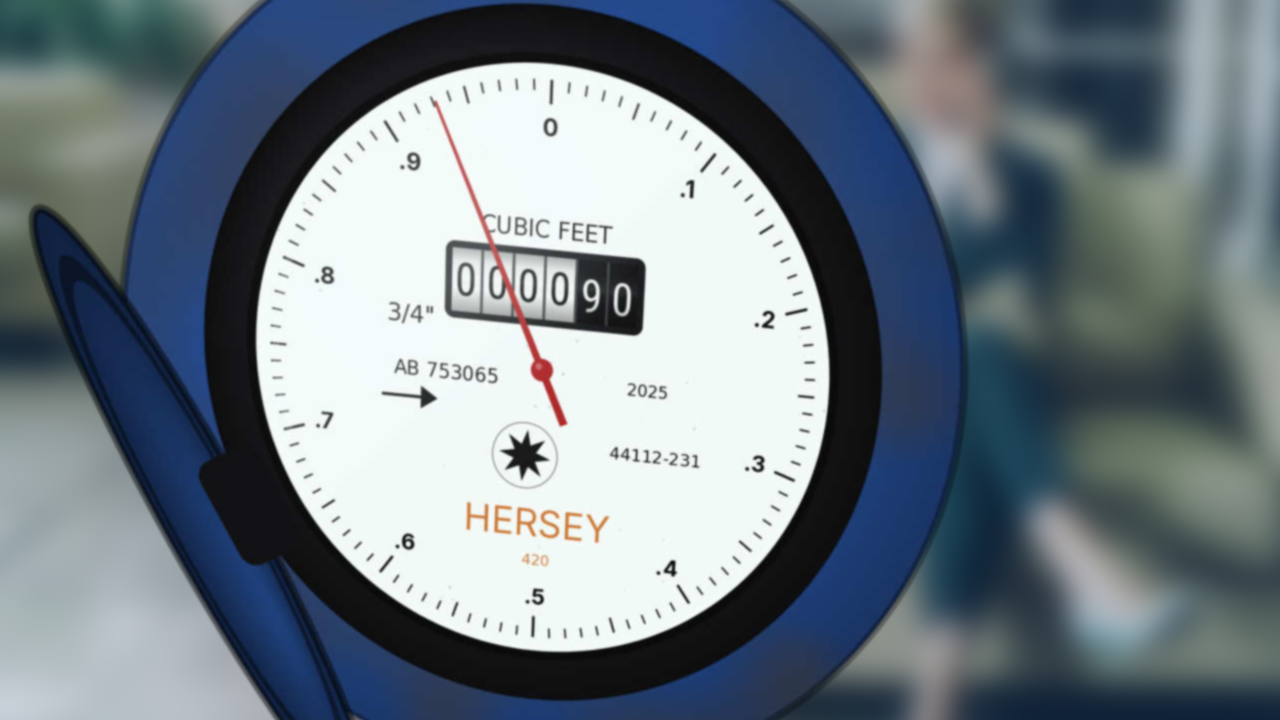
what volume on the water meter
89.93 ft³
